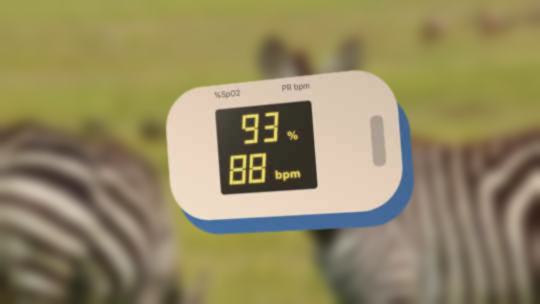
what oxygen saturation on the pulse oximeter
93 %
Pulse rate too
88 bpm
